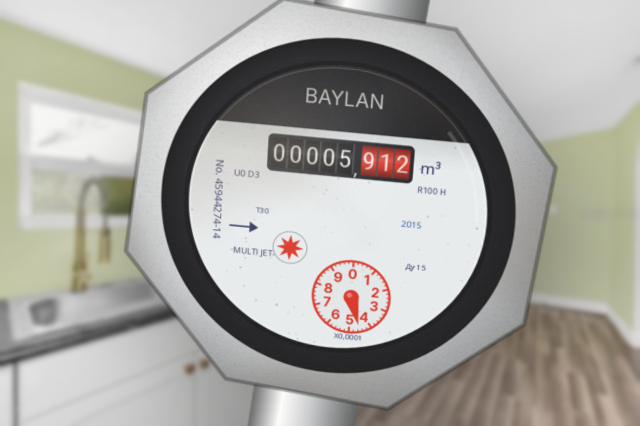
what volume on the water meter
5.9124 m³
